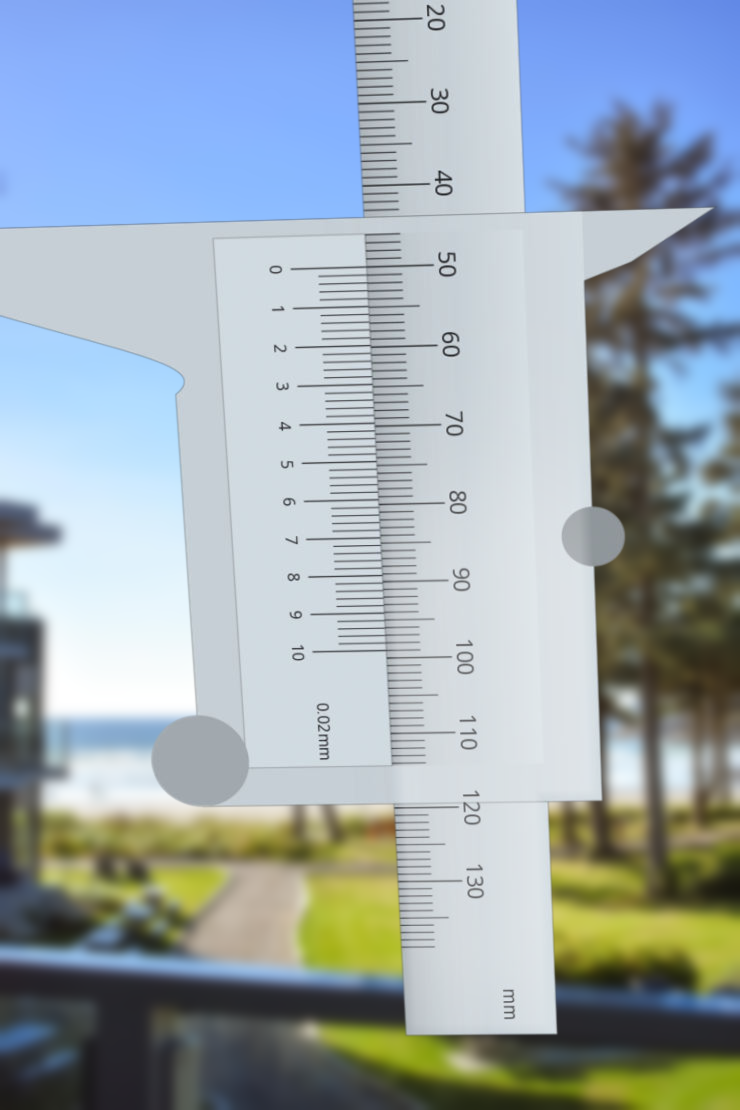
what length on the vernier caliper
50.0 mm
